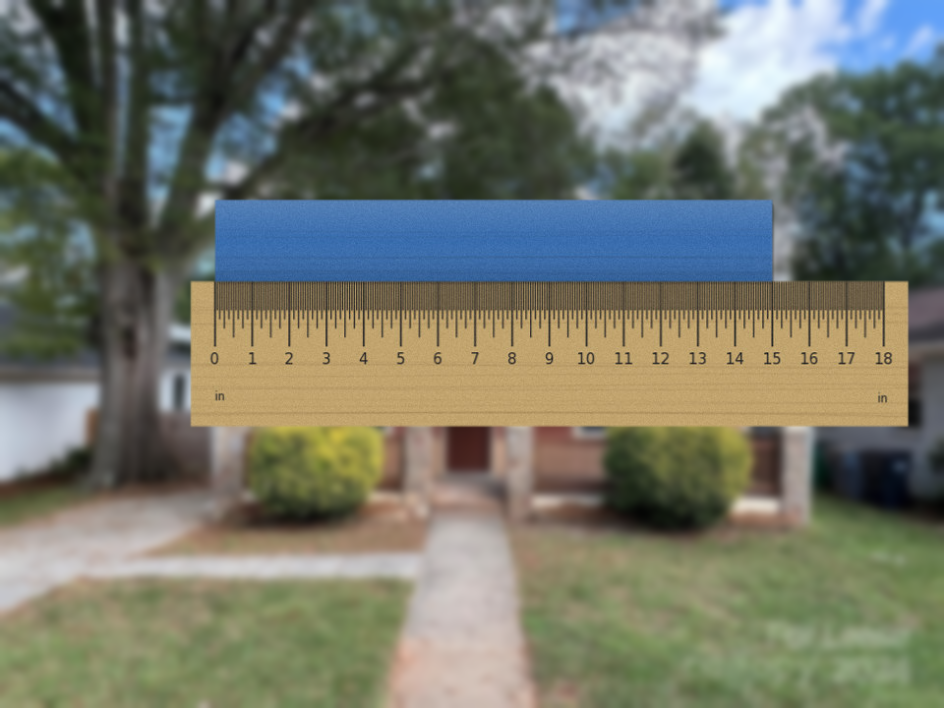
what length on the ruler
15 in
